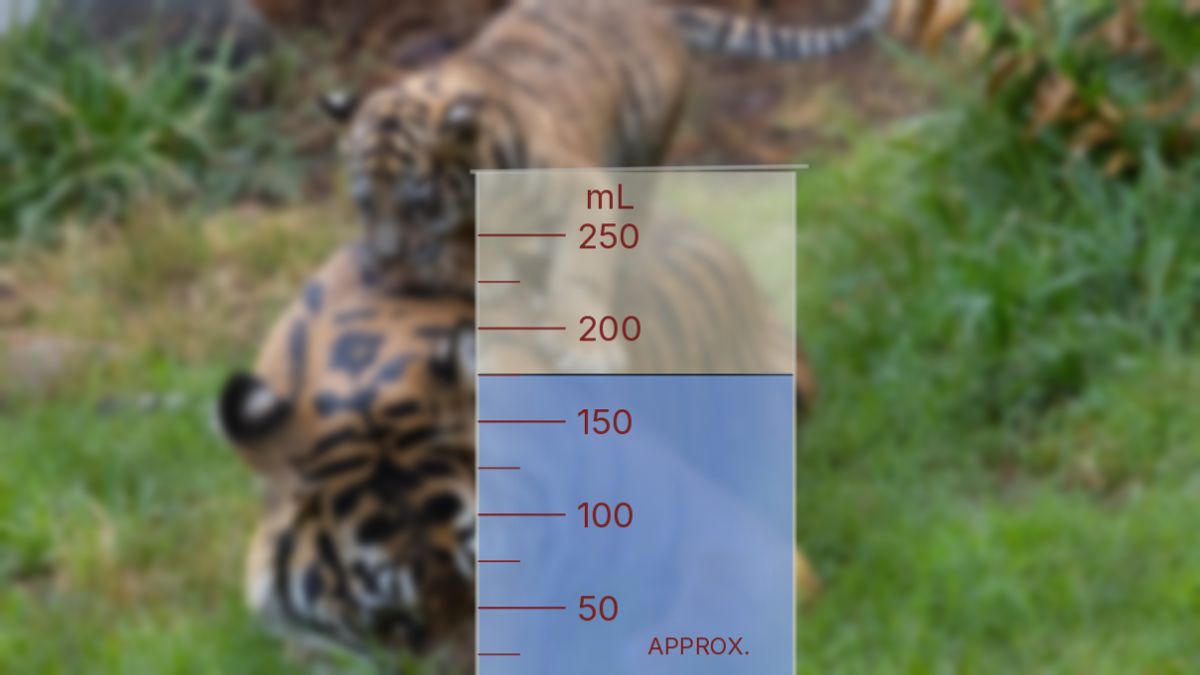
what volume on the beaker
175 mL
